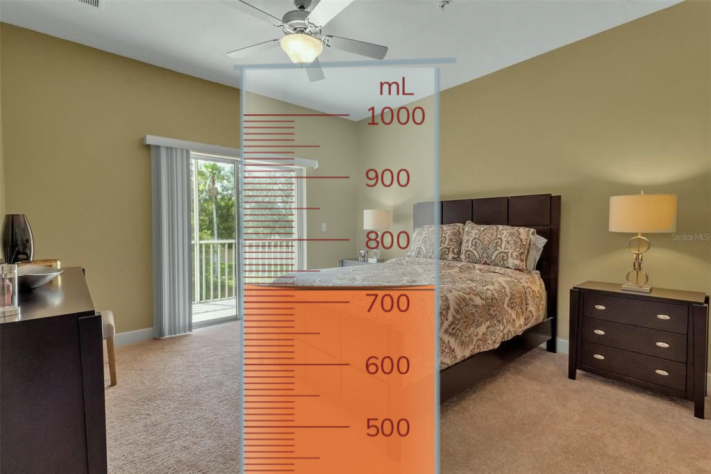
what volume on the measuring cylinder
720 mL
